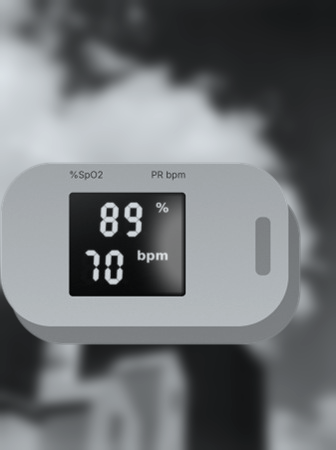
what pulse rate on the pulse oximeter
70 bpm
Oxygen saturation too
89 %
